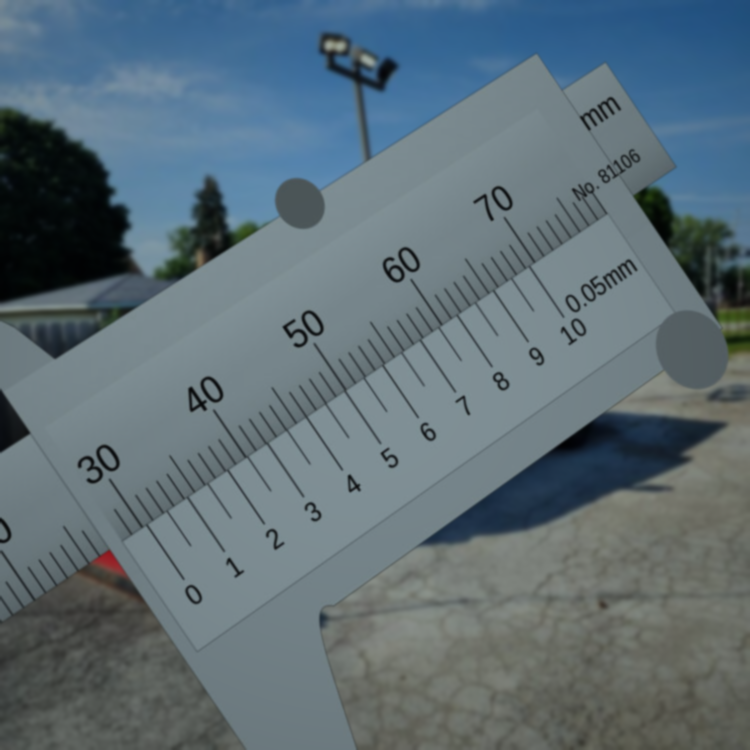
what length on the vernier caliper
30.4 mm
